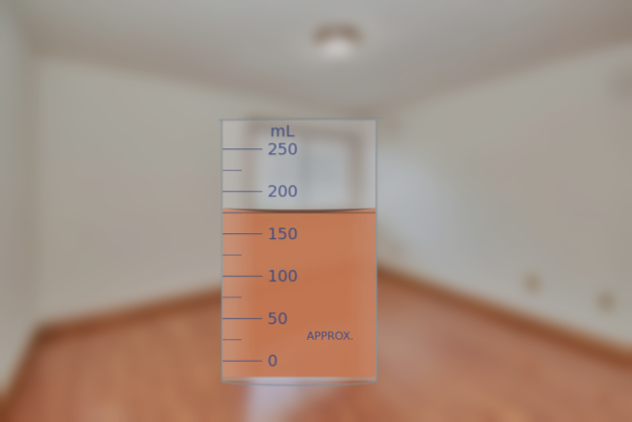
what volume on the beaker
175 mL
